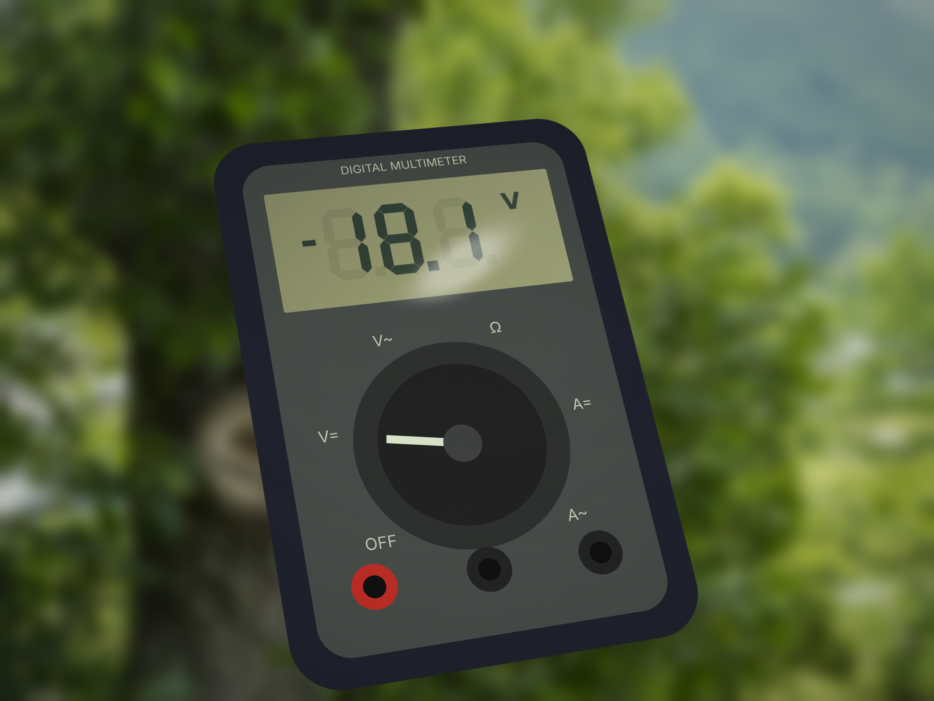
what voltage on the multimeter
-18.1 V
